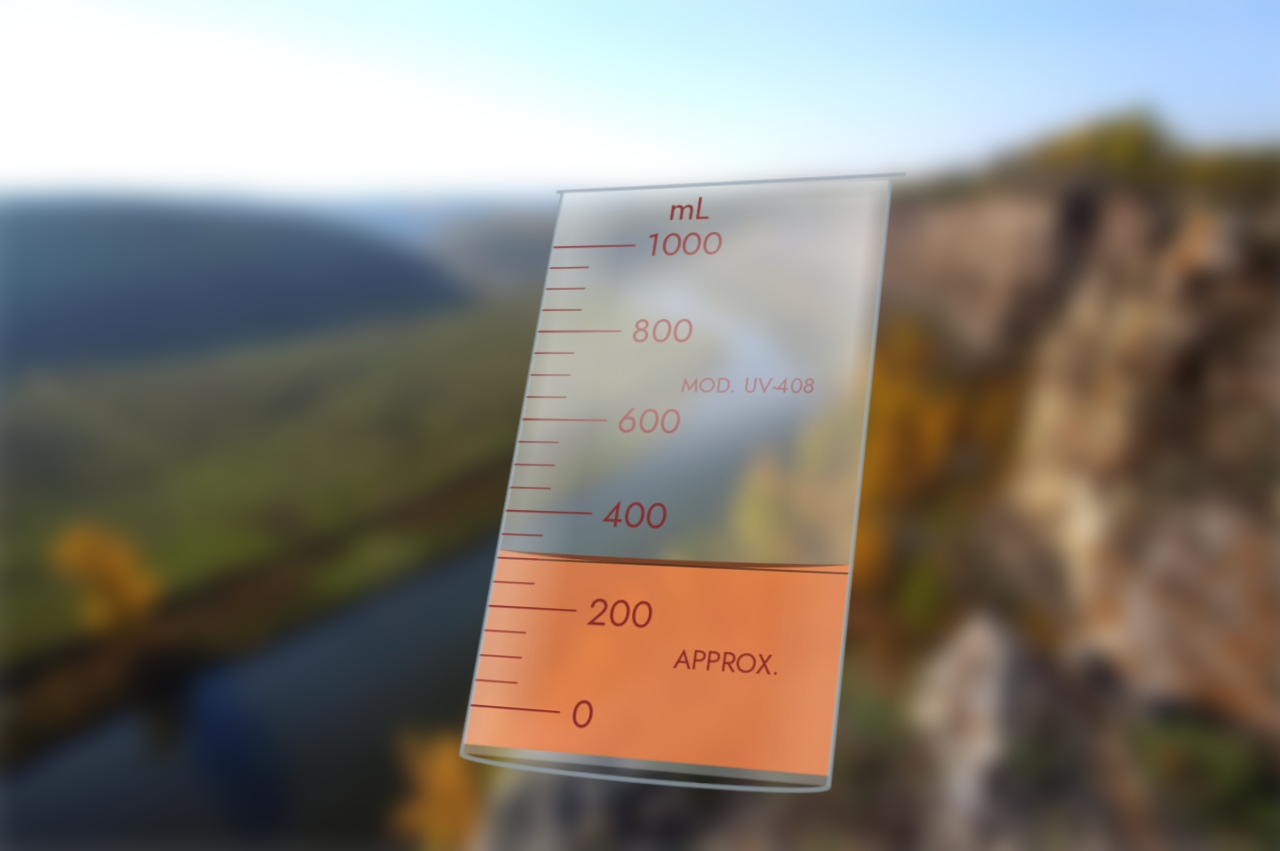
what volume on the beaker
300 mL
